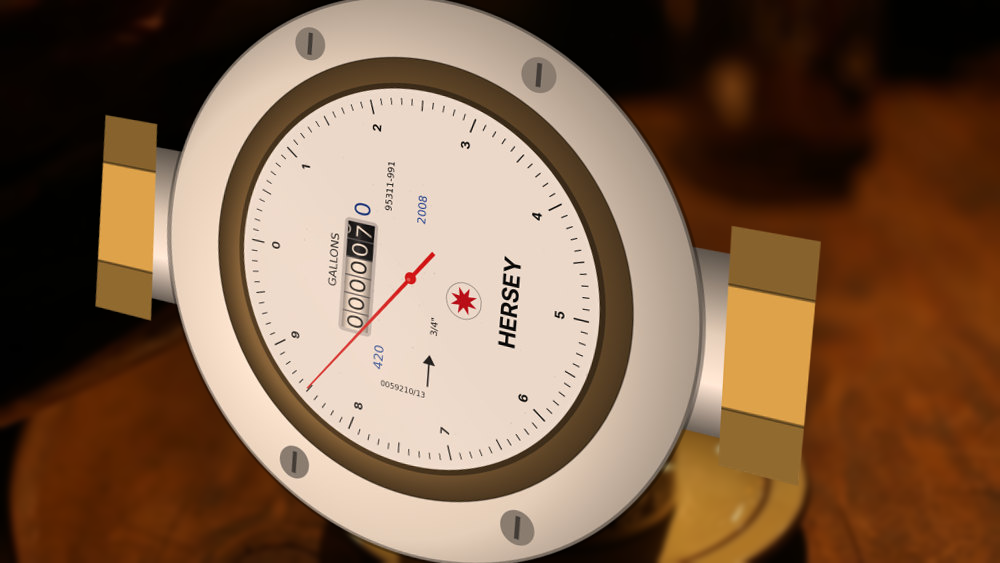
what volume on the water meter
68.5 gal
